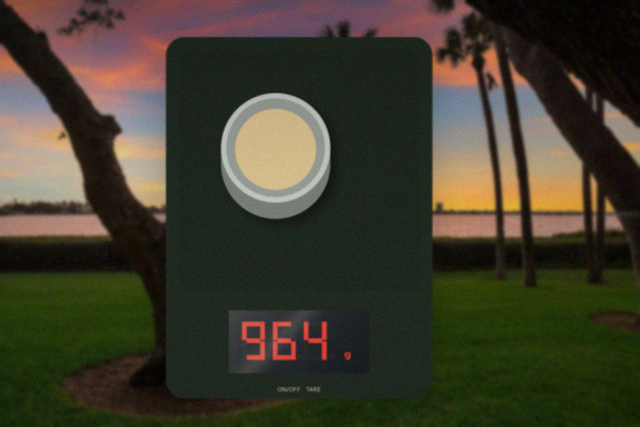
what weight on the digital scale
964 g
